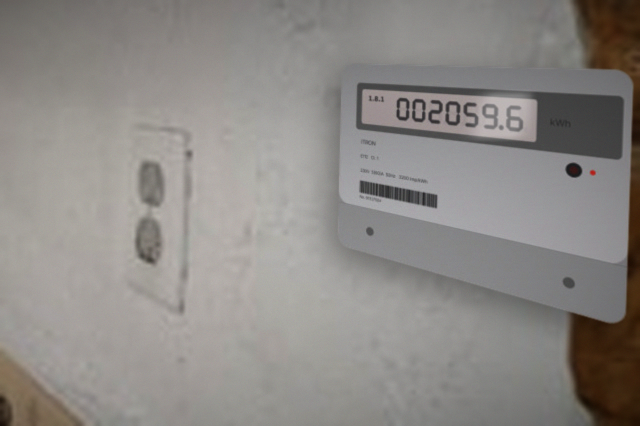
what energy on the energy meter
2059.6 kWh
